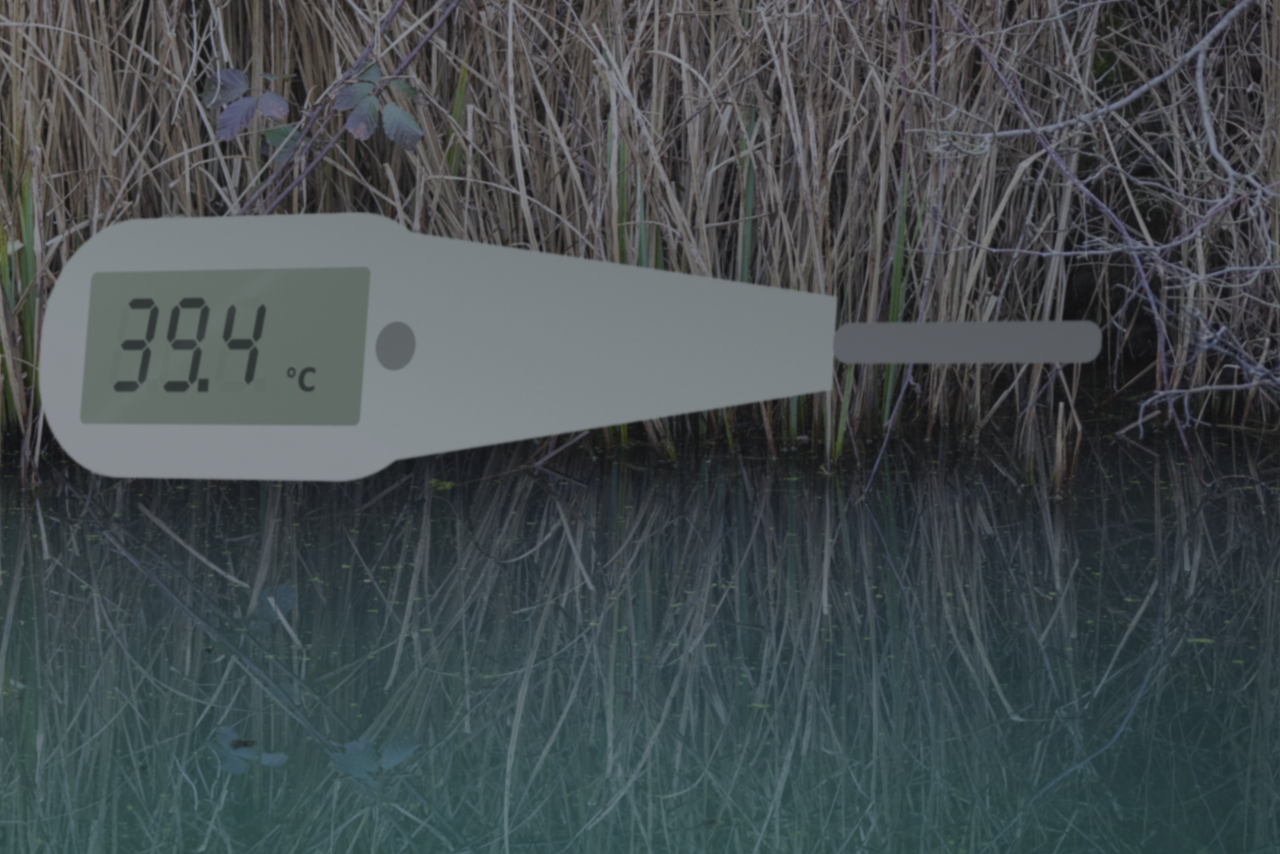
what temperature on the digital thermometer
39.4 °C
